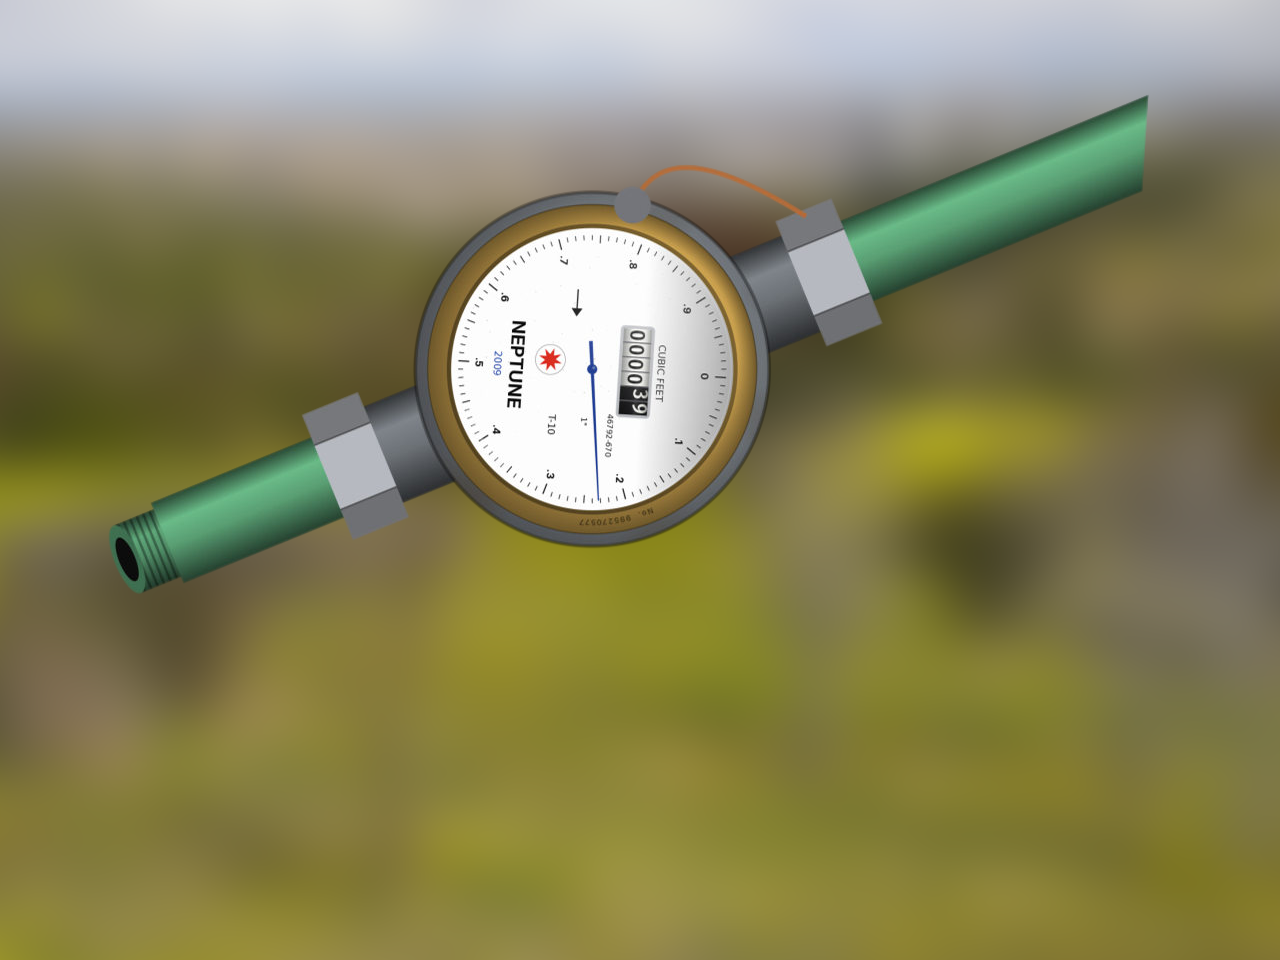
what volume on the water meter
39.23 ft³
